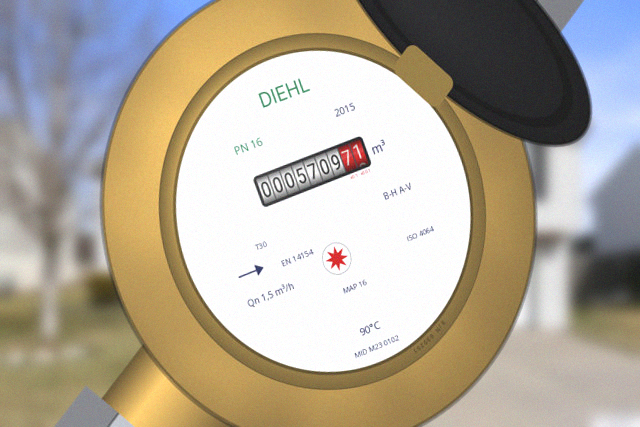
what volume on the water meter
5709.71 m³
